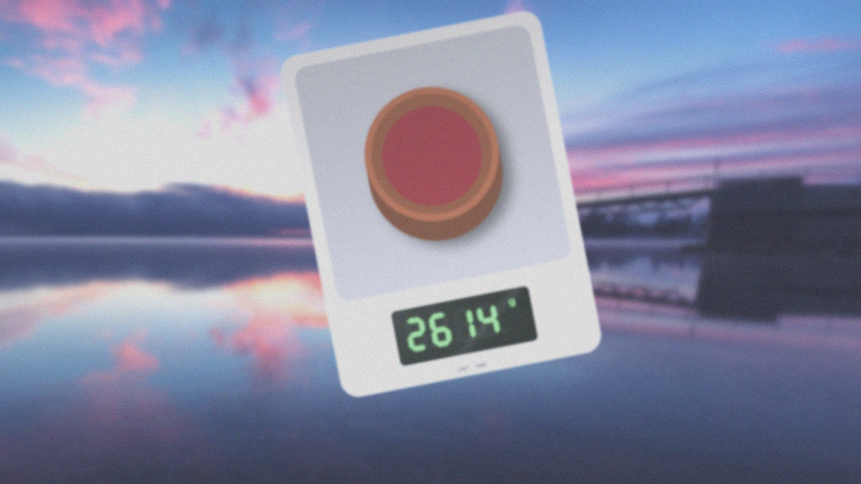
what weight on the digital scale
2614 g
